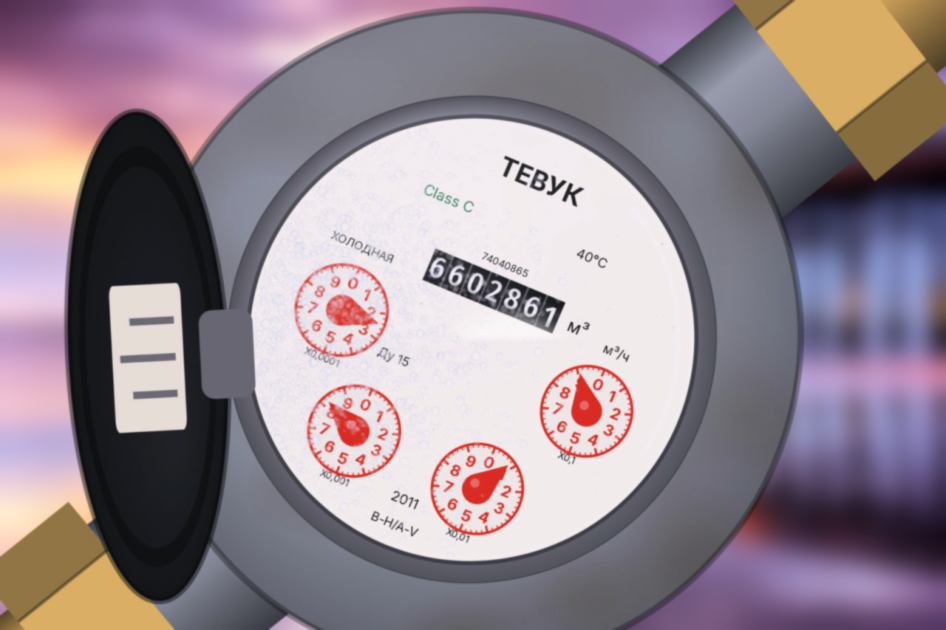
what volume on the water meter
6602860.9082 m³
